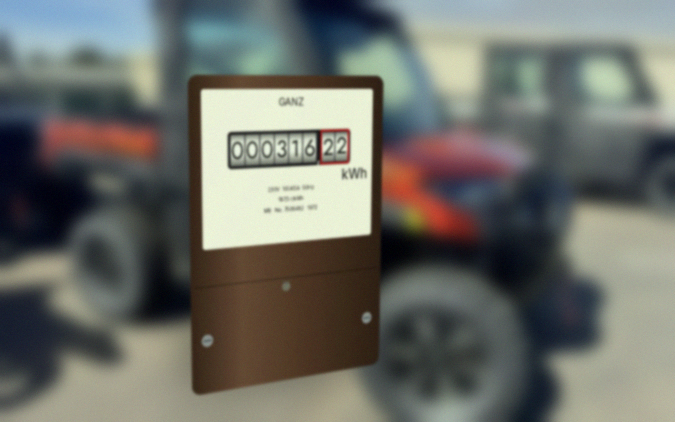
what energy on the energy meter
316.22 kWh
